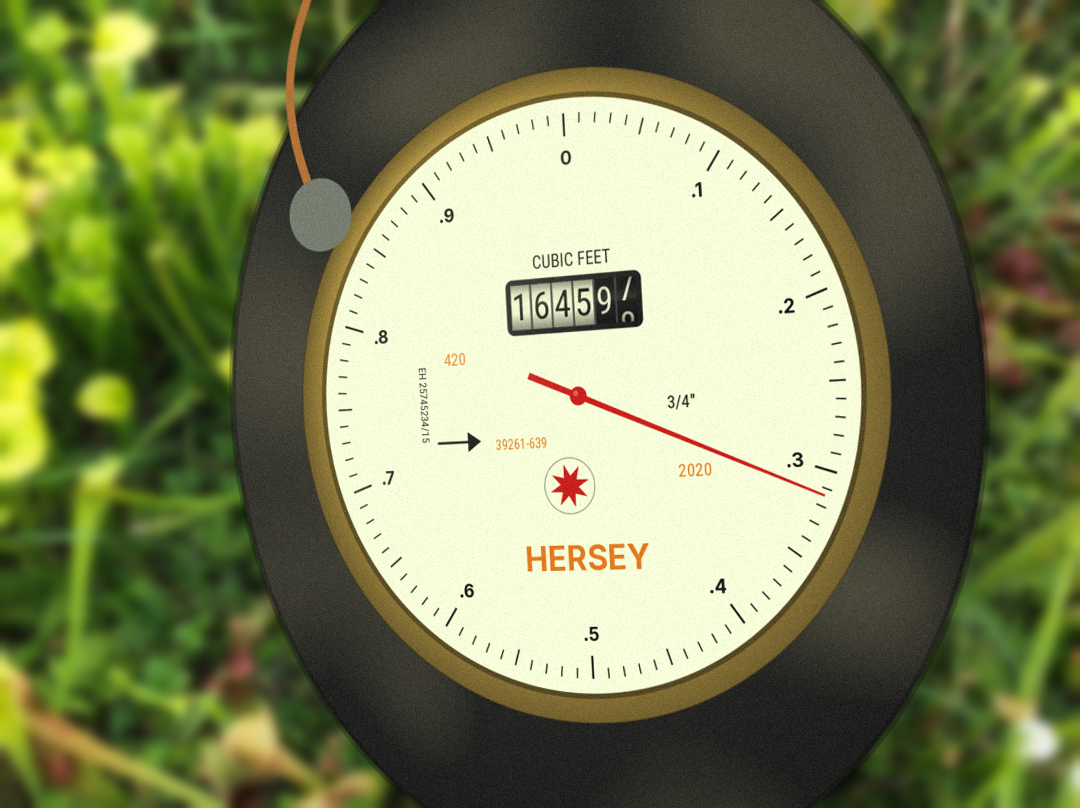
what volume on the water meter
164597.31 ft³
